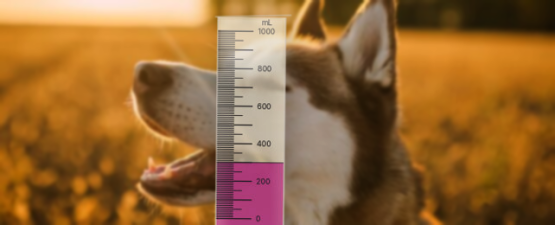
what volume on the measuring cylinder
300 mL
